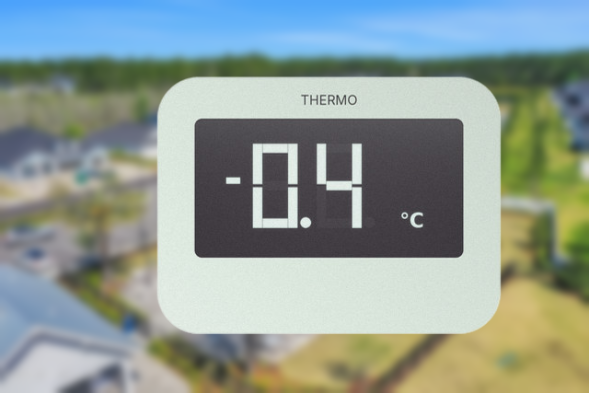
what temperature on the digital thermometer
-0.4 °C
